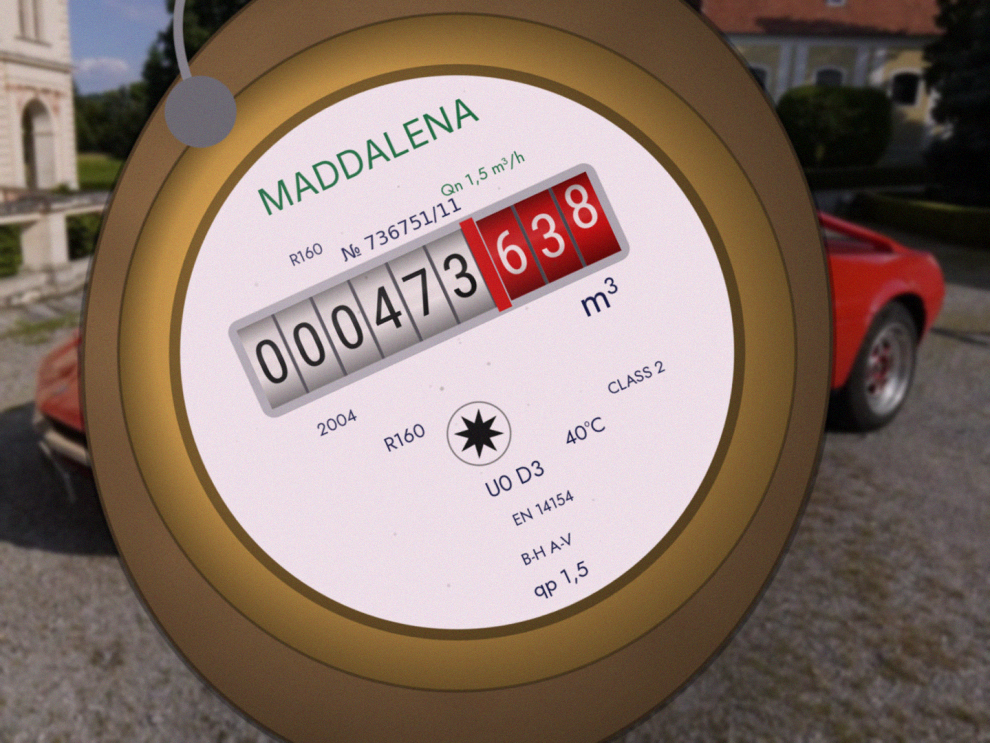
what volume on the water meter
473.638 m³
